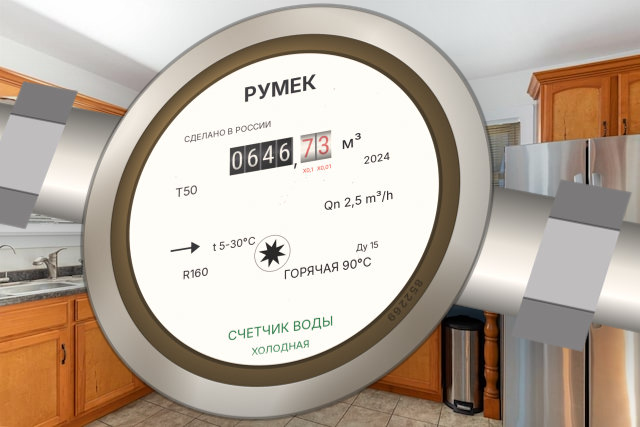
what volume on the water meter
646.73 m³
